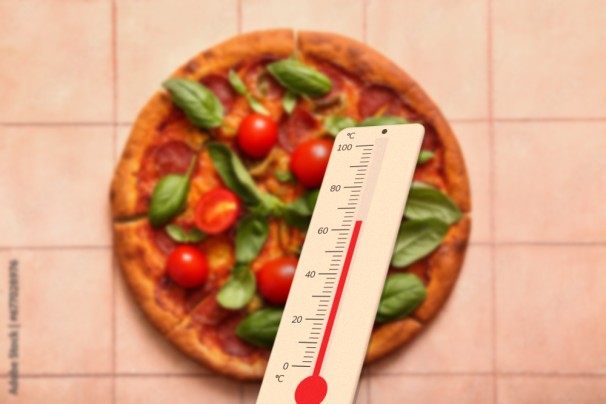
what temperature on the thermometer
64 °C
